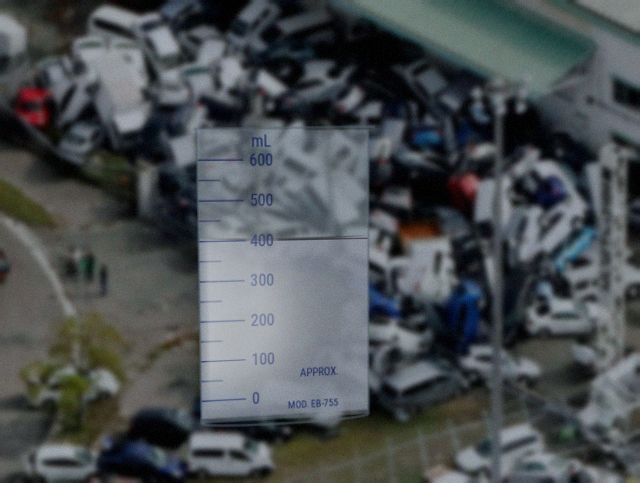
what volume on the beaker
400 mL
